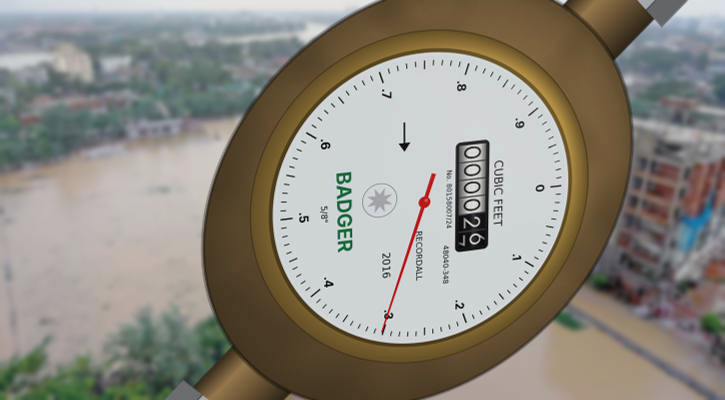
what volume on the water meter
26.30 ft³
